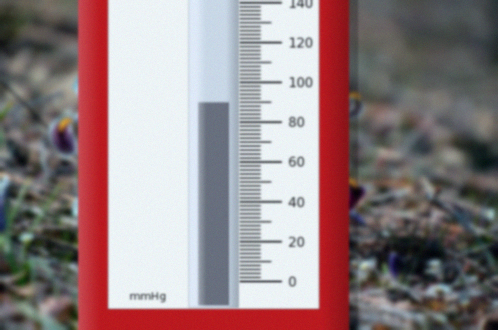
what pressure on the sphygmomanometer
90 mmHg
